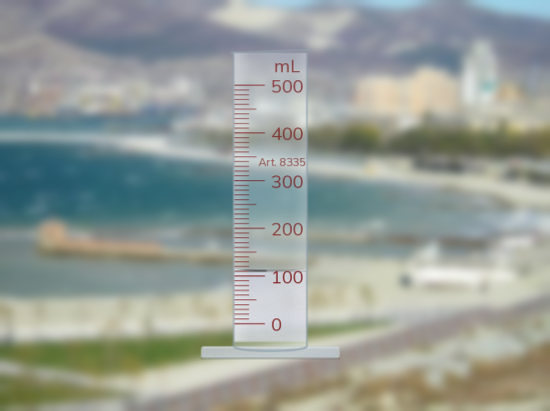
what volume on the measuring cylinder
110 mL
